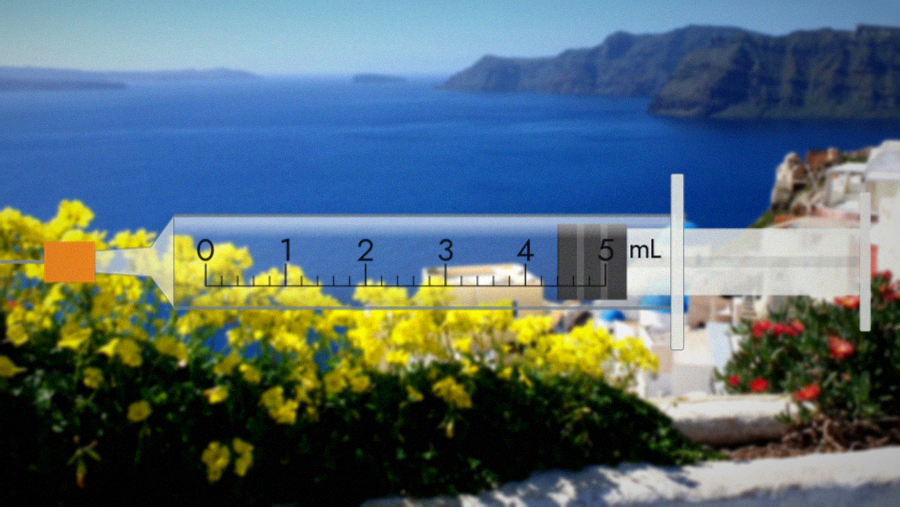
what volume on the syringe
4.4 mL
